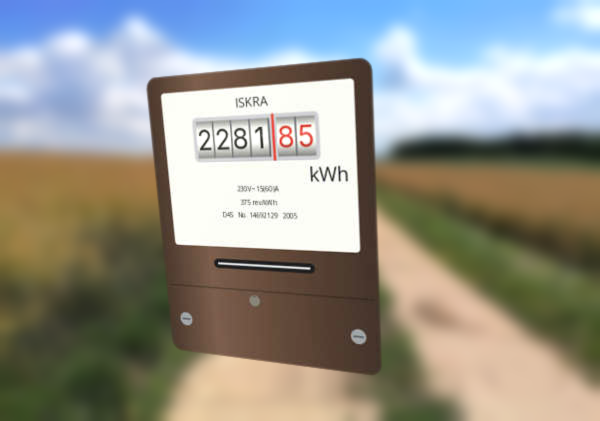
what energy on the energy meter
2281.85 kWh
